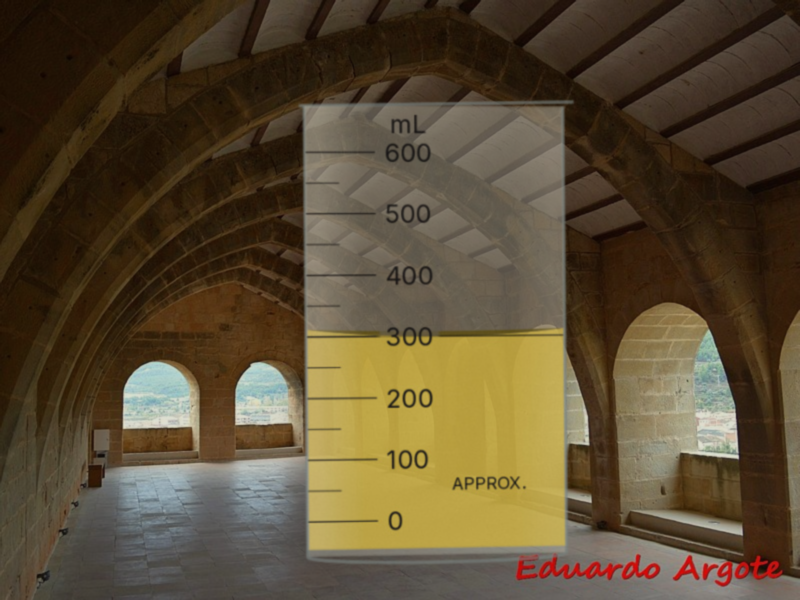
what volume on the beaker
300 mL
